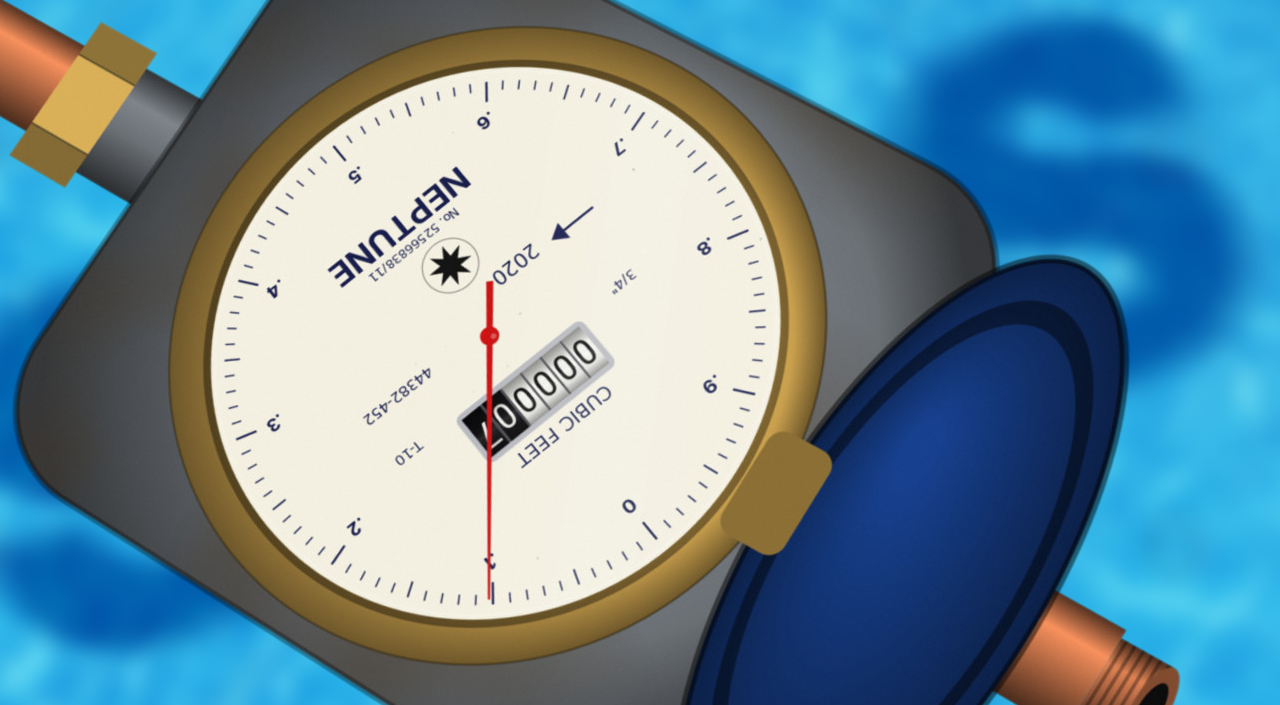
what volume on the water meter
7.10 ft³
